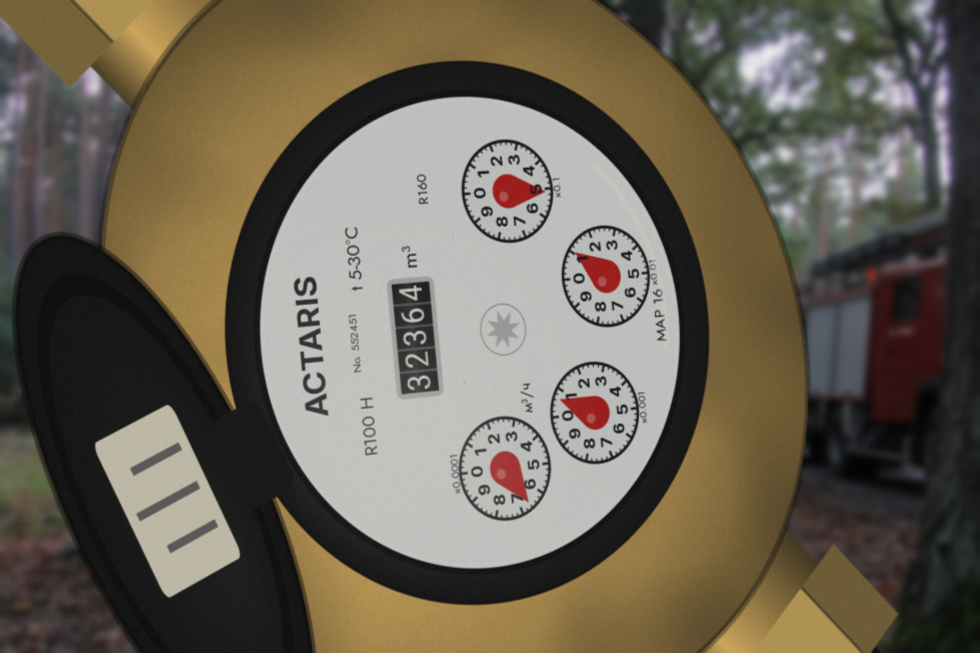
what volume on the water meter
32364.5106 m³
